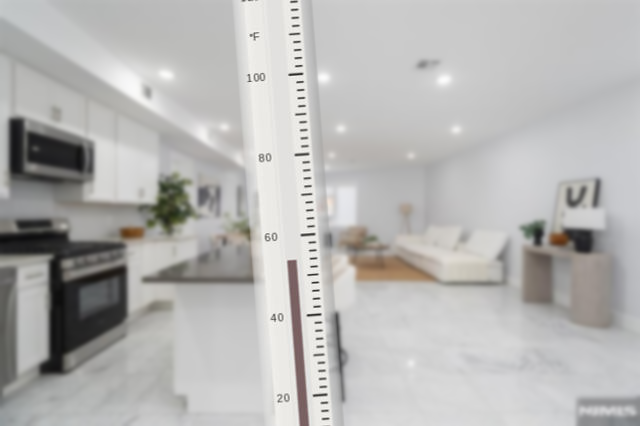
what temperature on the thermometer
54 °F
